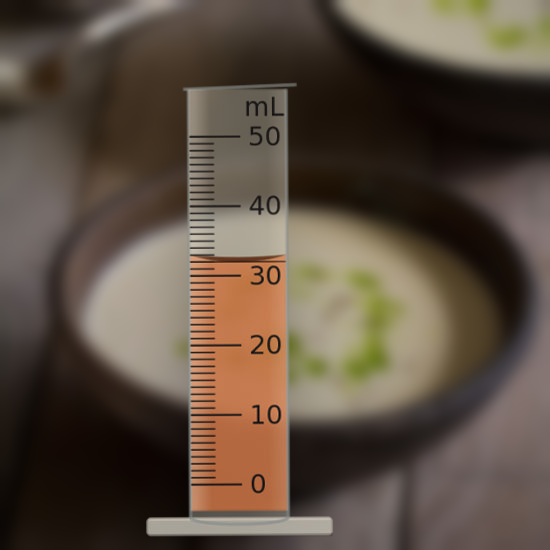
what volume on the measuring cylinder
32 mL
